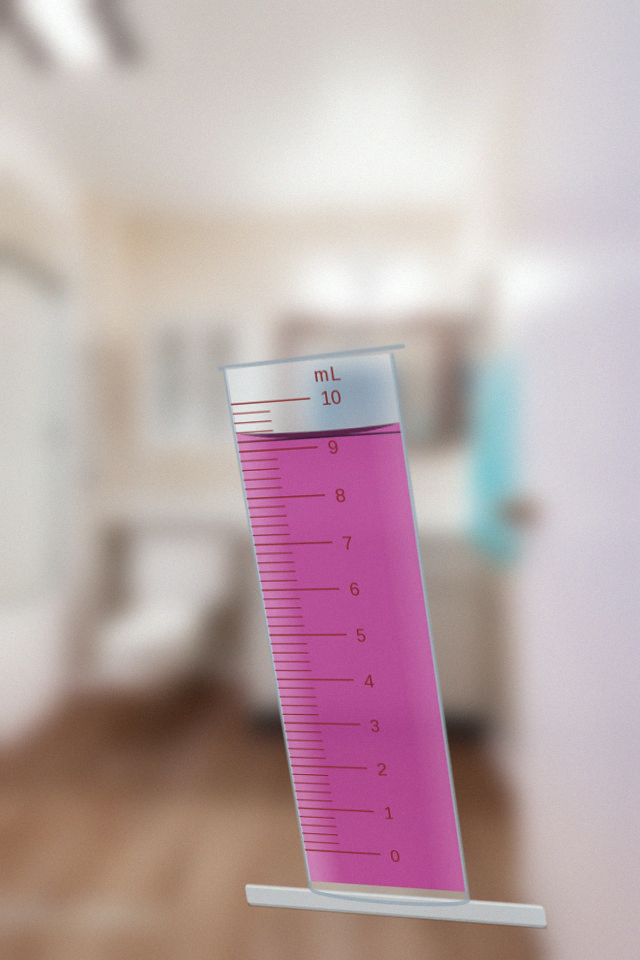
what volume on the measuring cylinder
9.2 mL
